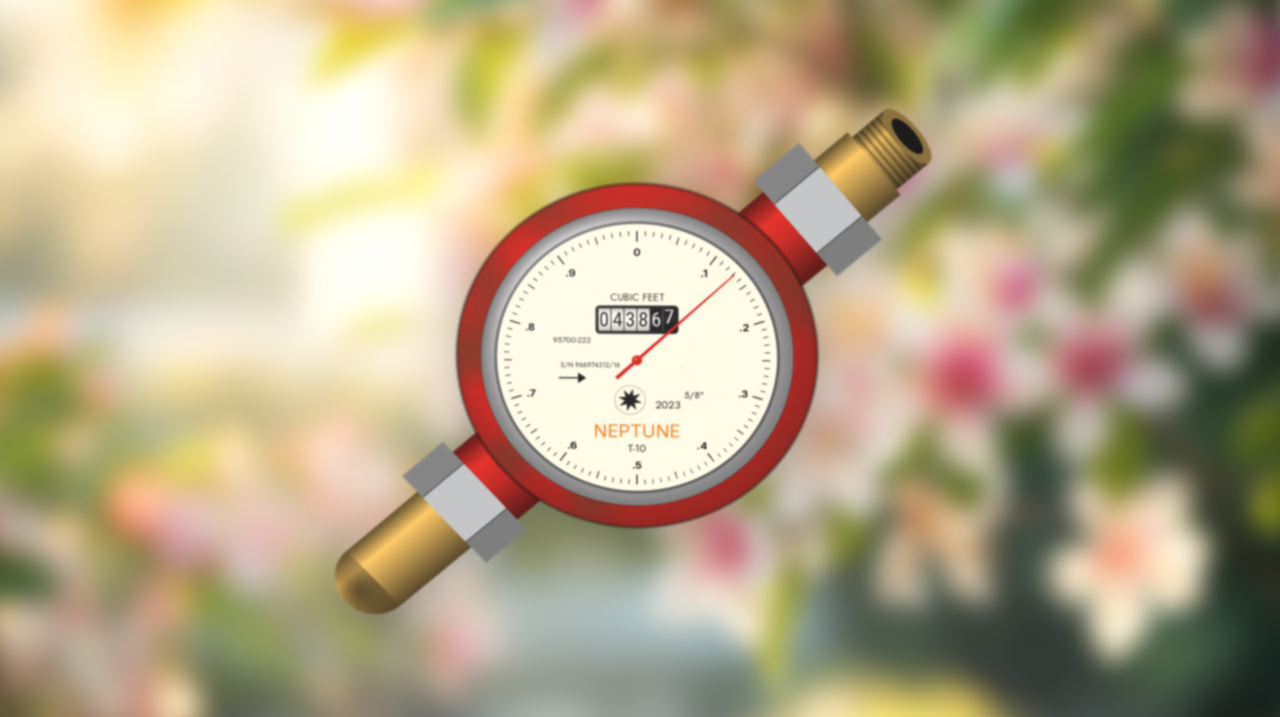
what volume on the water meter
43867.13 ft³
